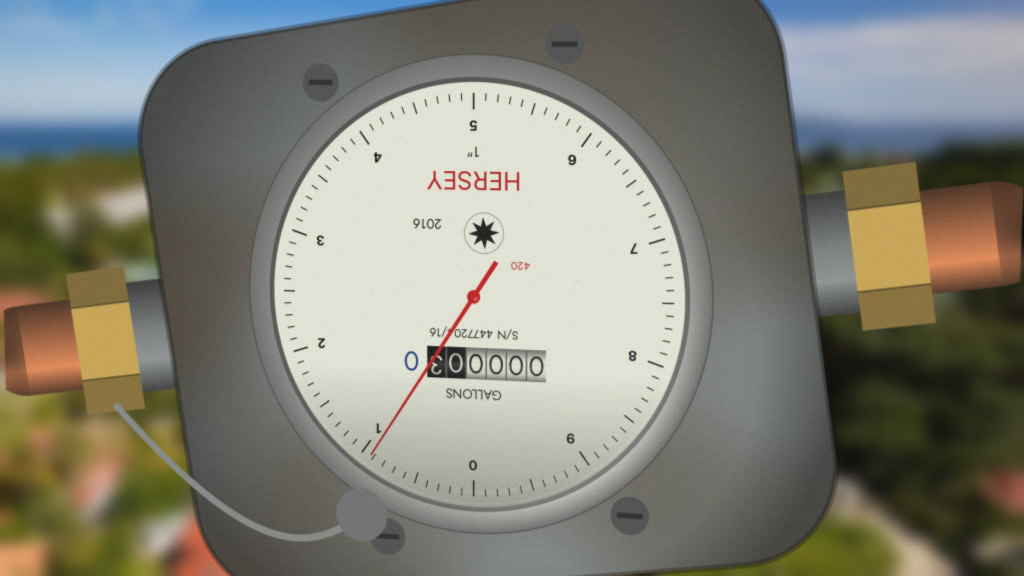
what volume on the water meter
30.9 gal
